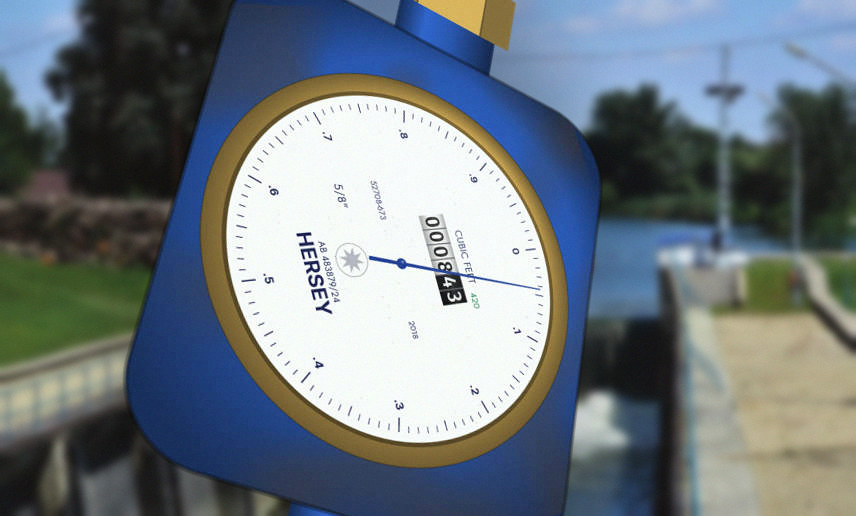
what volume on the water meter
843.04 ft³
